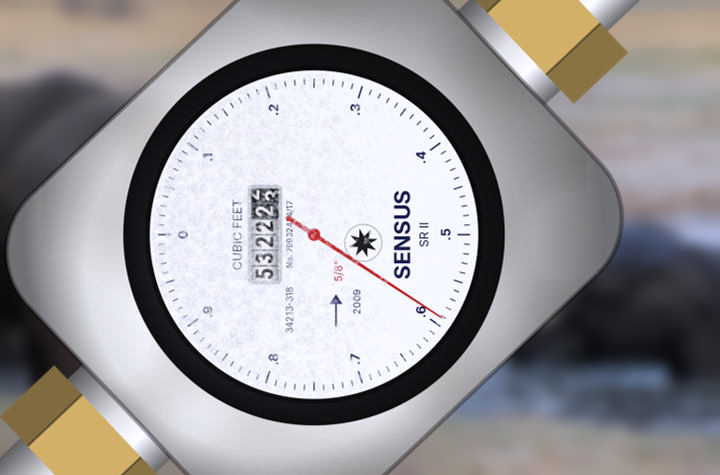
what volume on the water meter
532222.59 ft³
